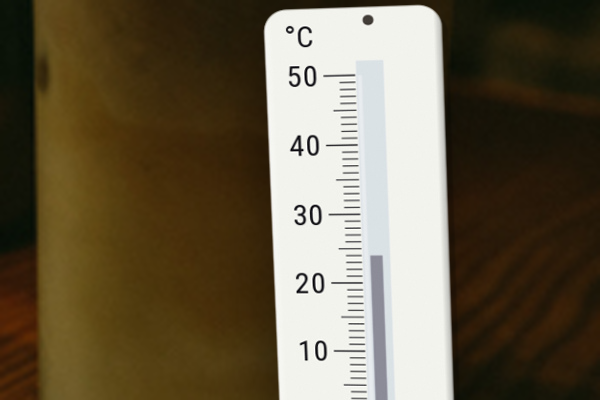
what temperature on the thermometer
24 °C
